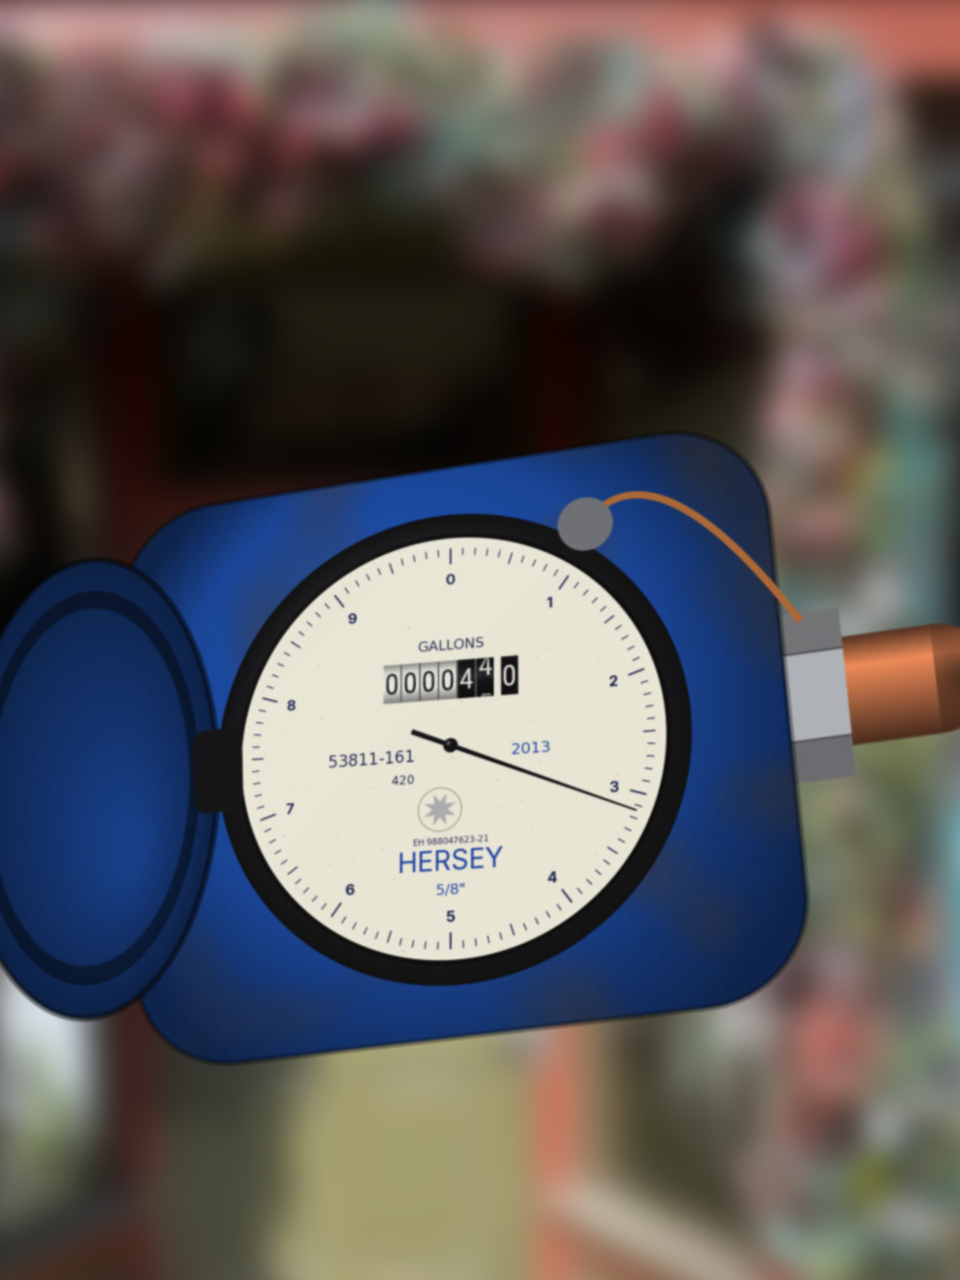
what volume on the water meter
443.1 gal
